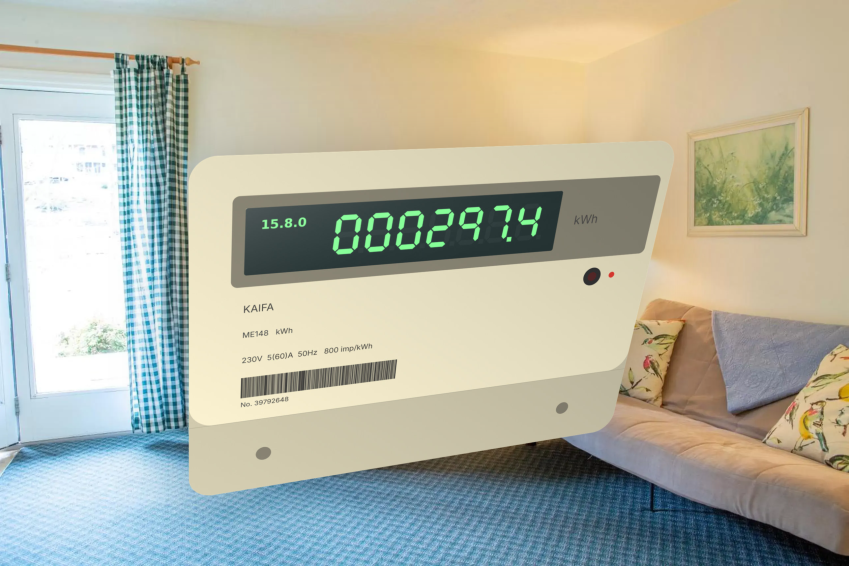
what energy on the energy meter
297.4 kWh
